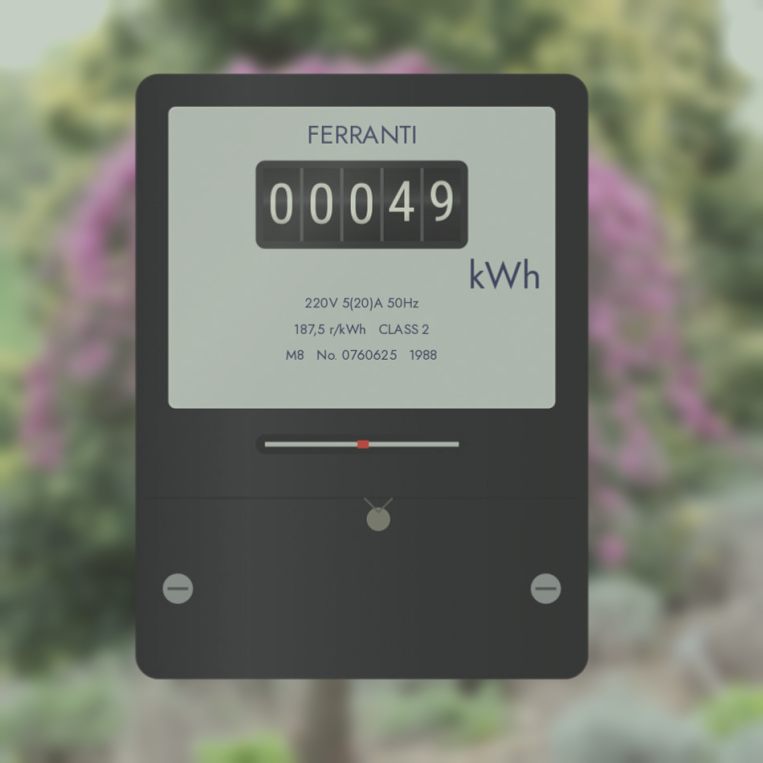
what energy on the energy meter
49 kWh
